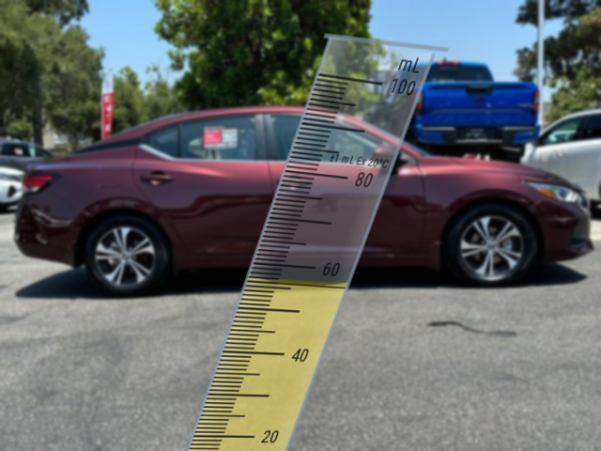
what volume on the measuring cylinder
56 mL
